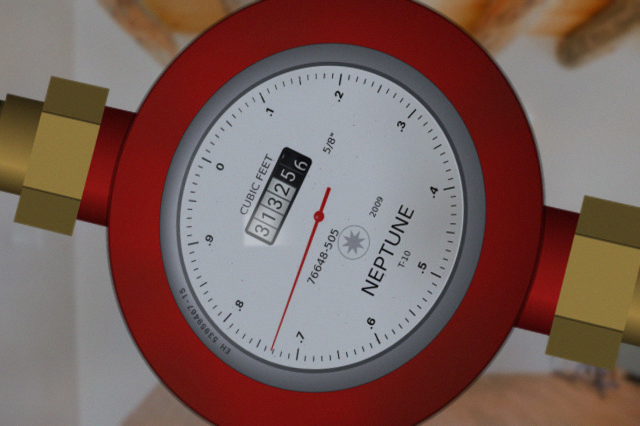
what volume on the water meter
313255.73 ft³
